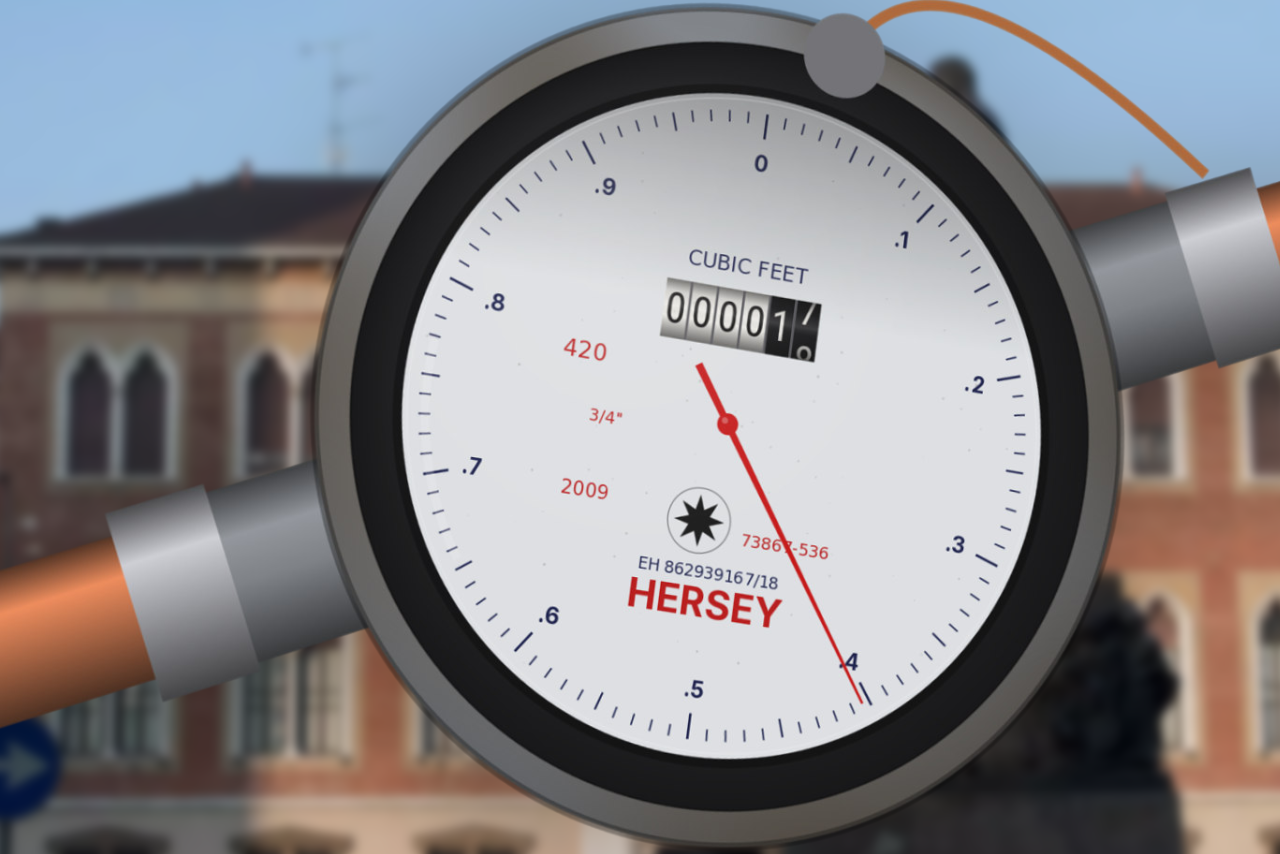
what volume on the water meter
17.40 ft³
